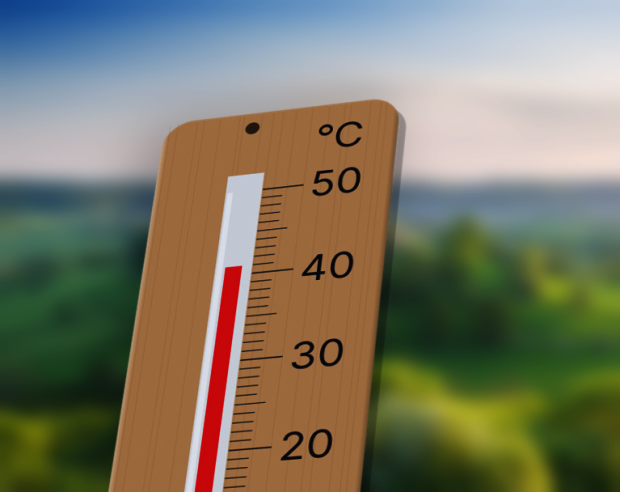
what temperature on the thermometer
41 °C
